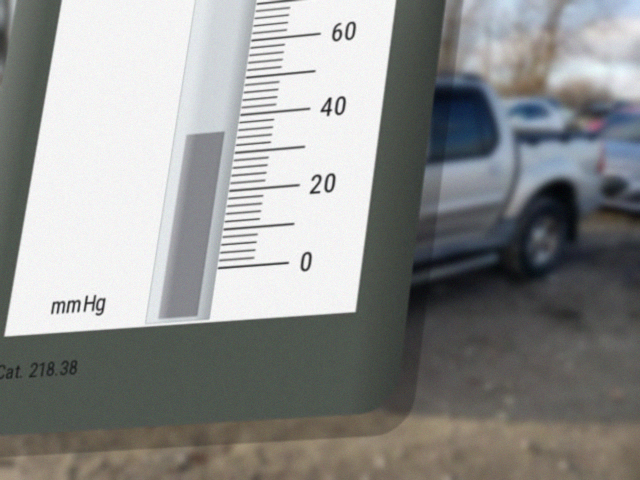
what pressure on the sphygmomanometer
36 mmHg
